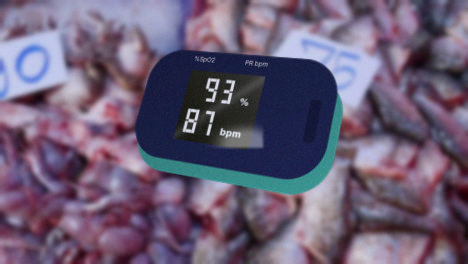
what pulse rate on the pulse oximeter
87 bpm
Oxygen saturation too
93 %
